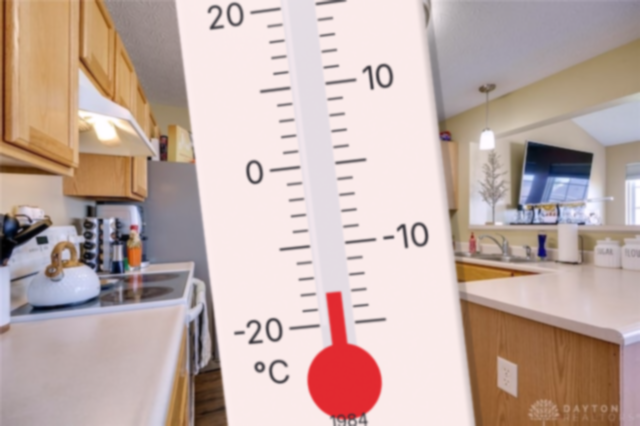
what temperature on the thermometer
-16 °C
